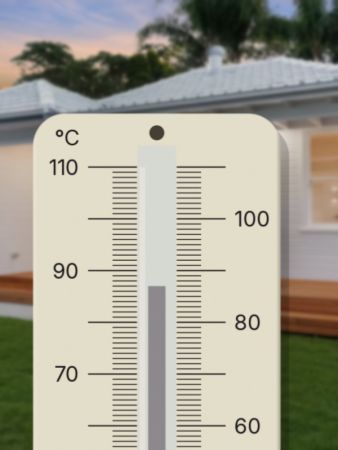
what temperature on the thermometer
87 °C
